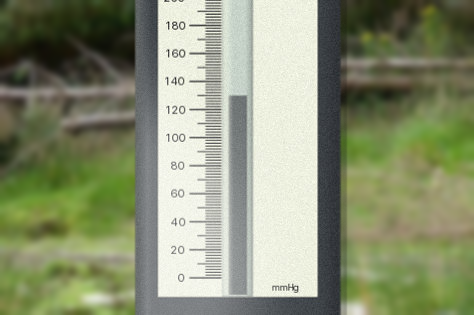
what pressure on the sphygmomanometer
130 mmHg
